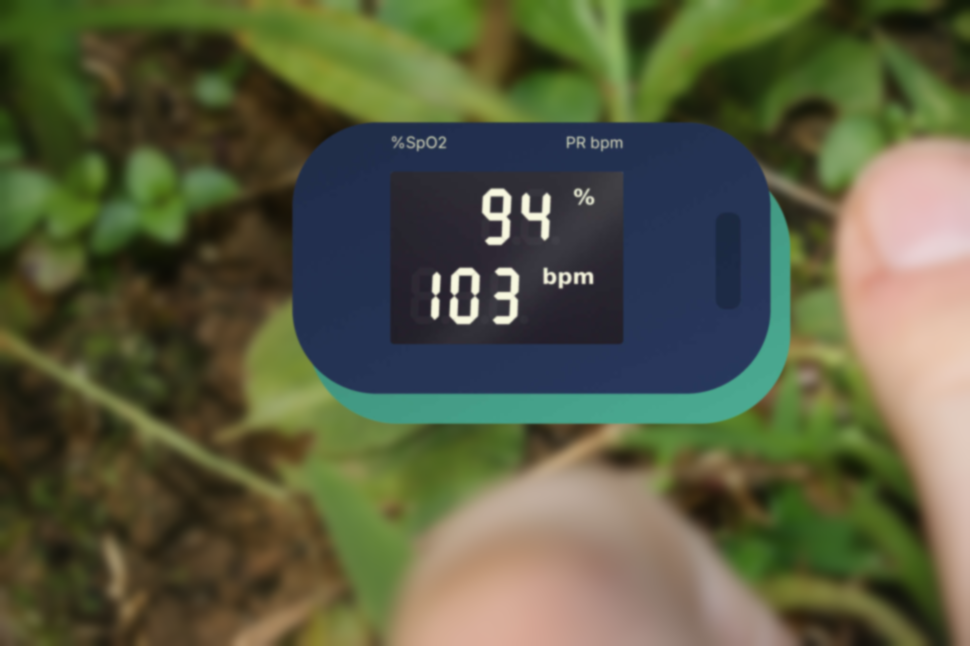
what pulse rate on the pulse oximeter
103 bpm
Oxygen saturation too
94 %
